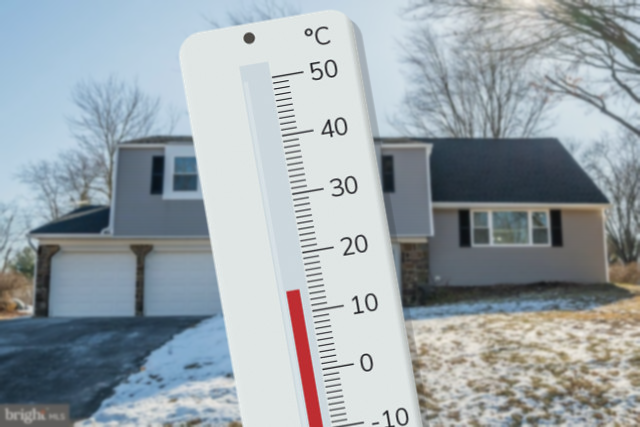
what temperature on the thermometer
14 °C
